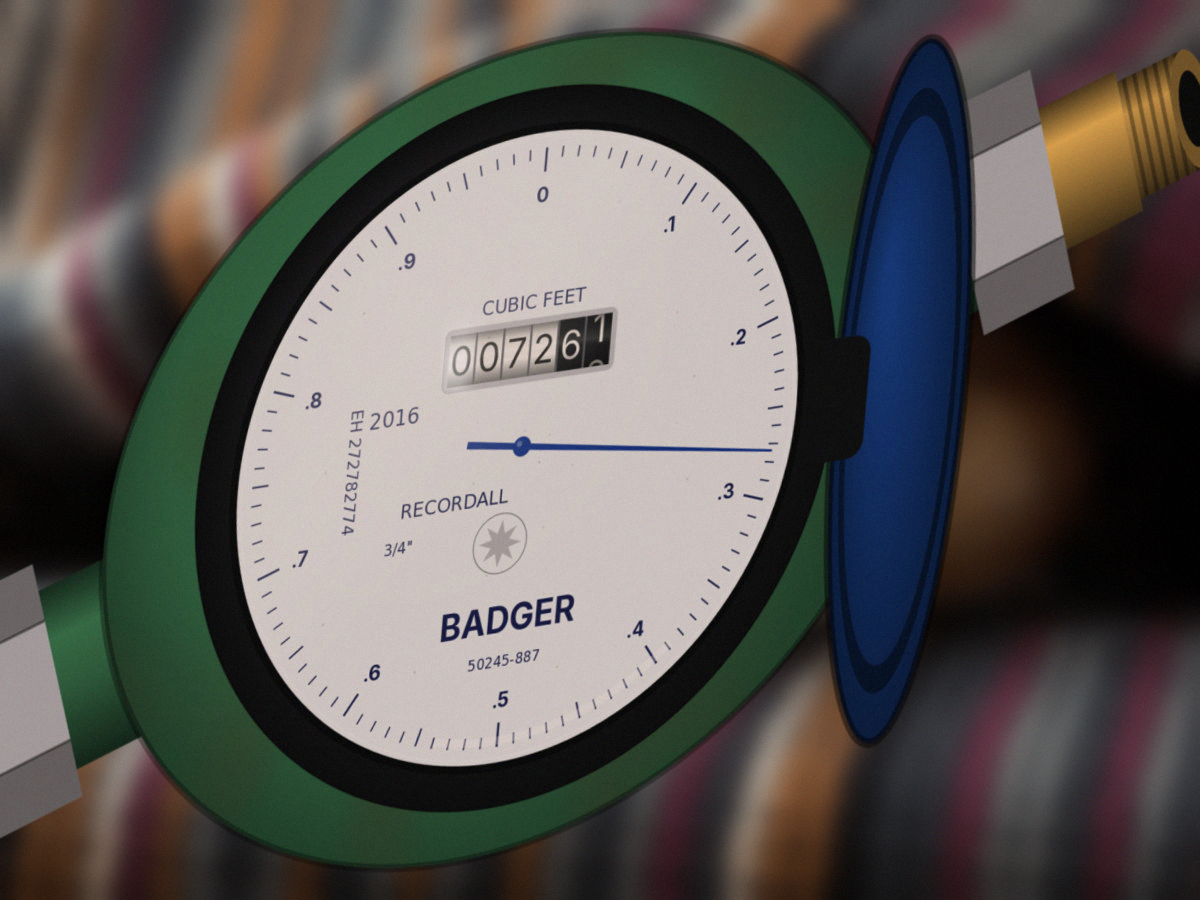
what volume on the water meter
7261.27 ft³
